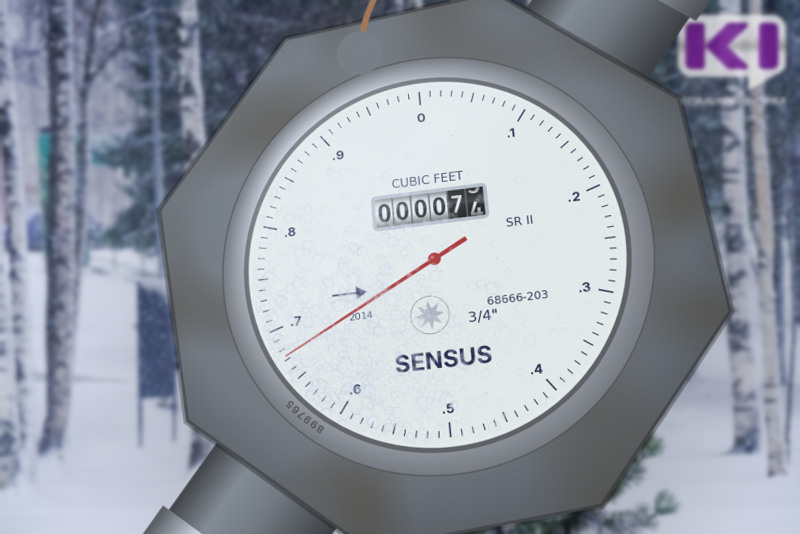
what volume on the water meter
73.67 ft³
